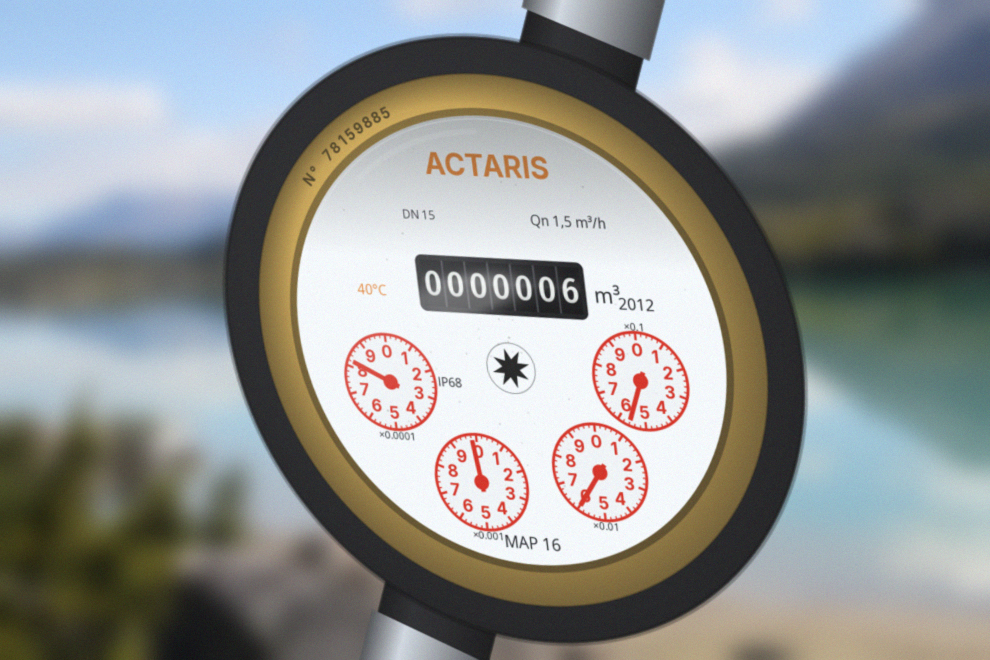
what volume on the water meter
6.5598 m³
